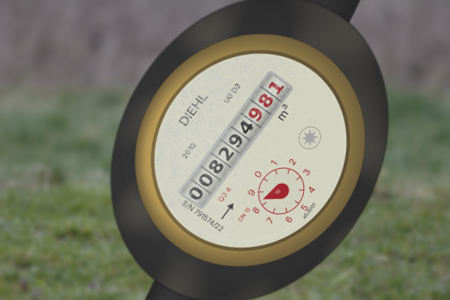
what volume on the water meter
8294.9818 m³
